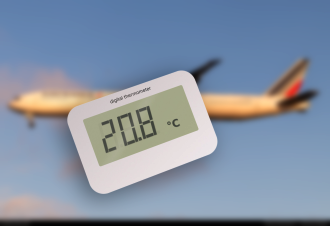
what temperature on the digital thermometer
20.8 °C
